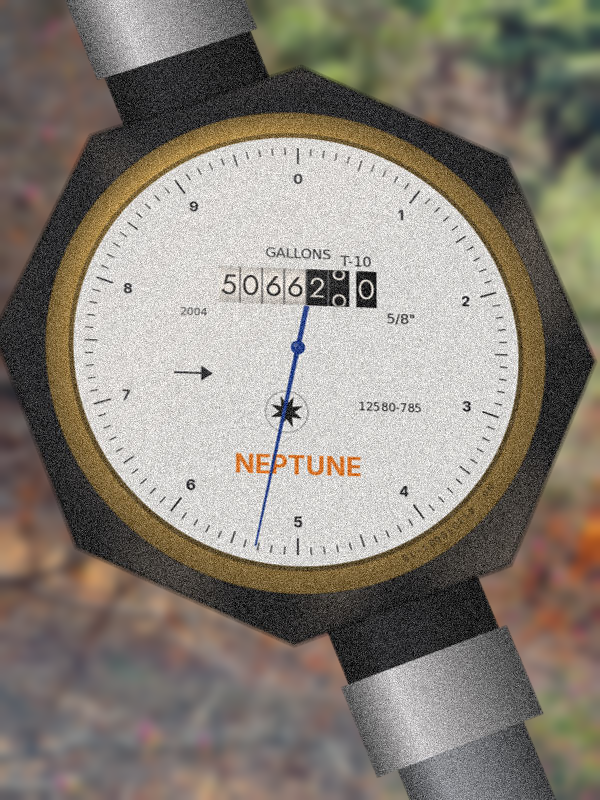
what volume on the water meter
5066285.3 gal
